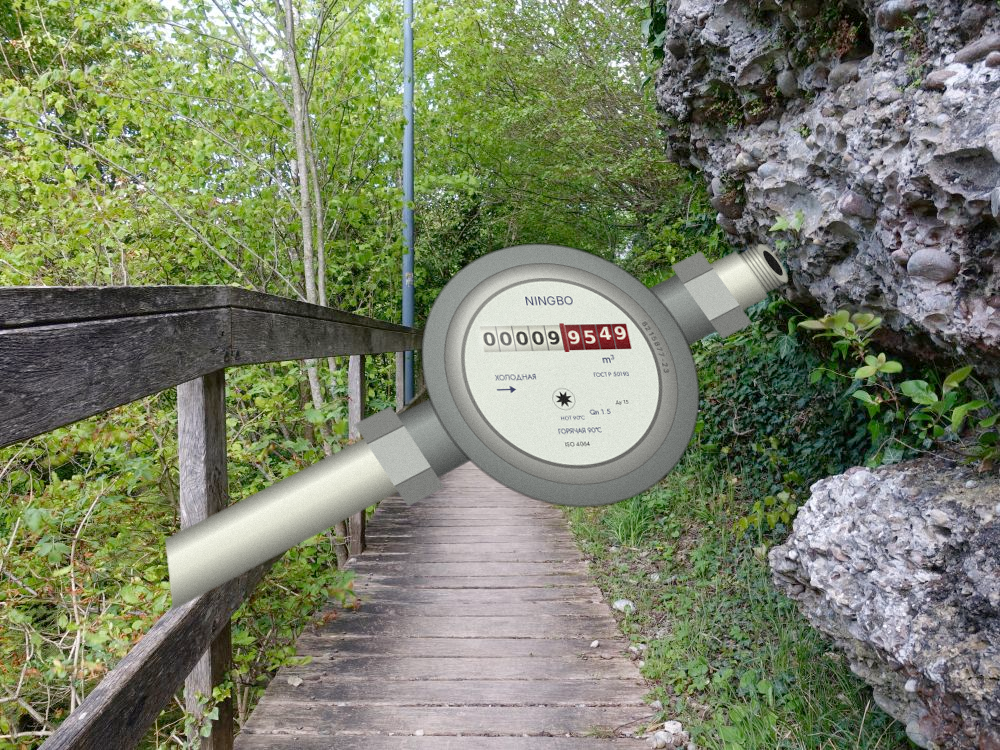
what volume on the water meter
9.9549 m³
